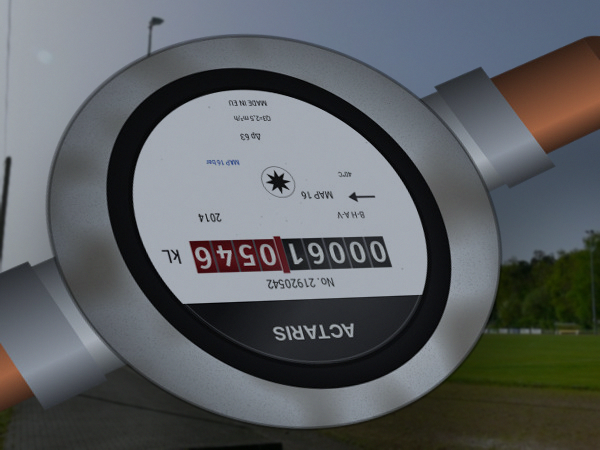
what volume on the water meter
61.0546 kL
